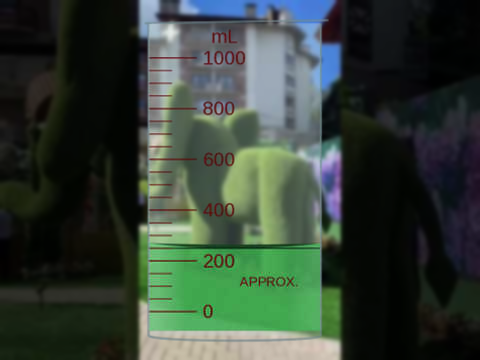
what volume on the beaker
250 mL
